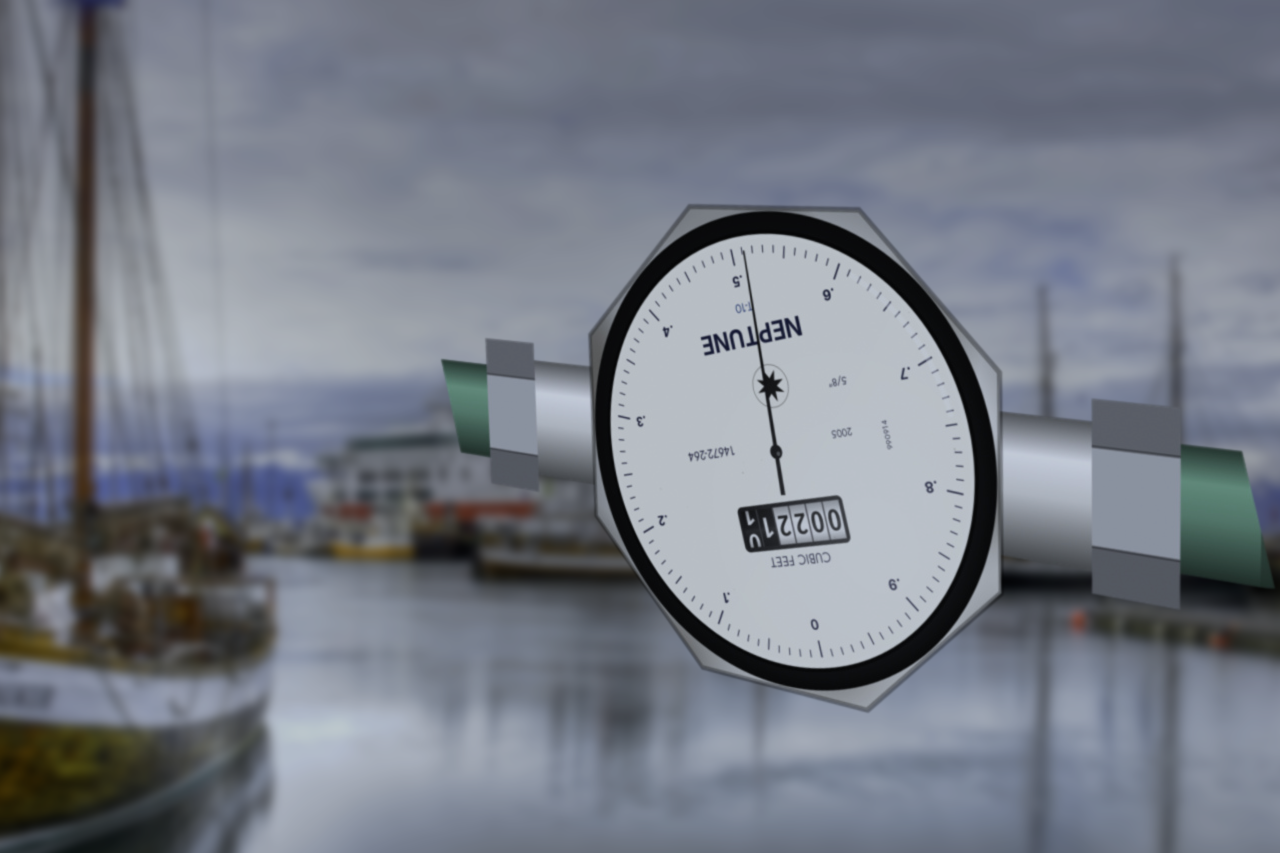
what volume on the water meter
2210.51 ft³
